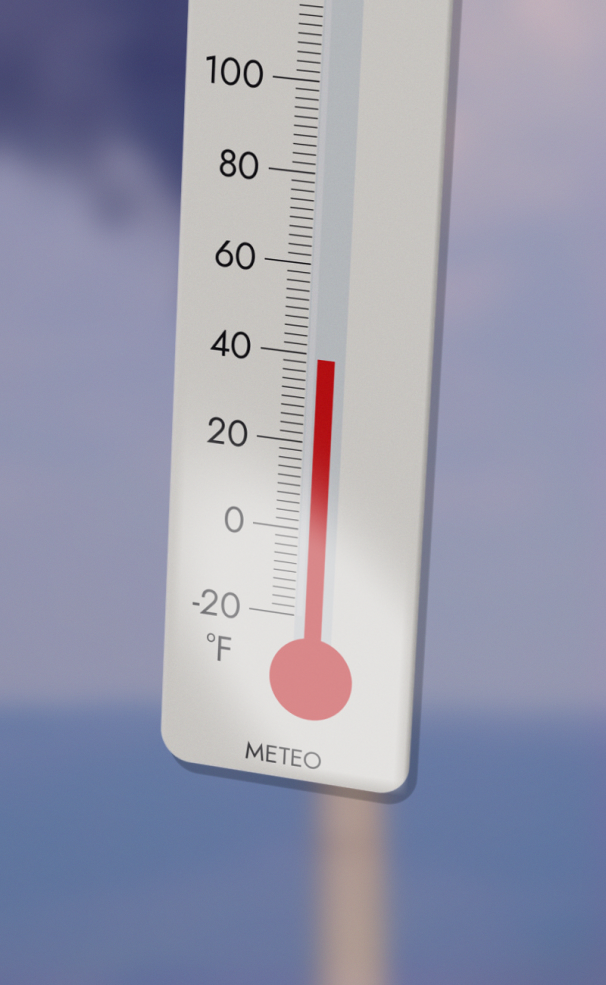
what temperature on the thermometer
39 °F
